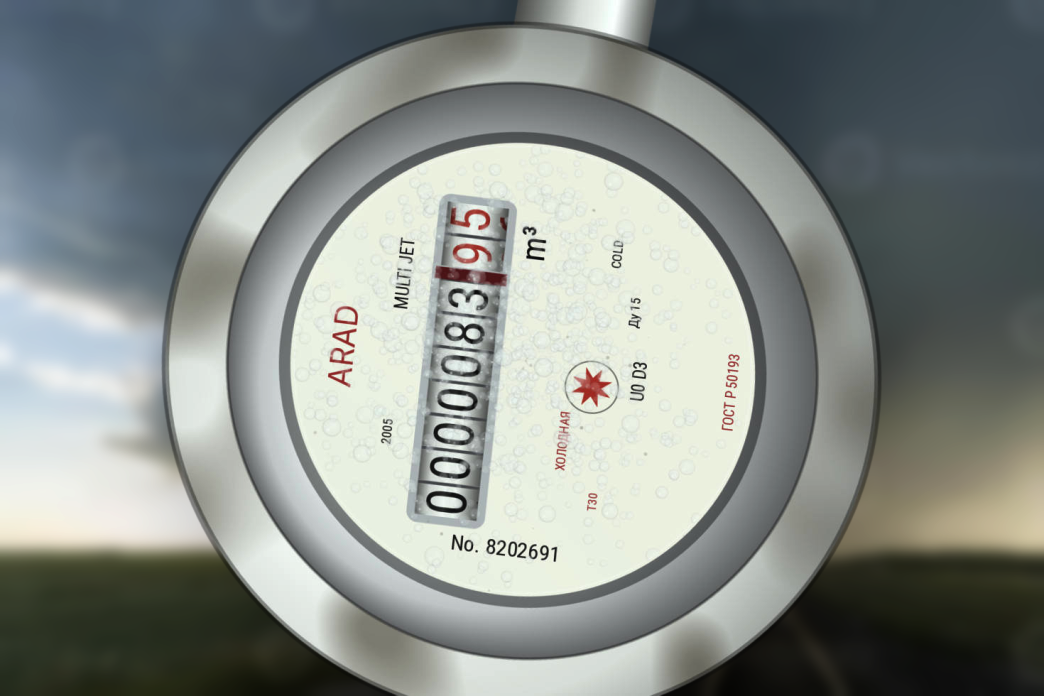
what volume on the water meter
83.95 m³
